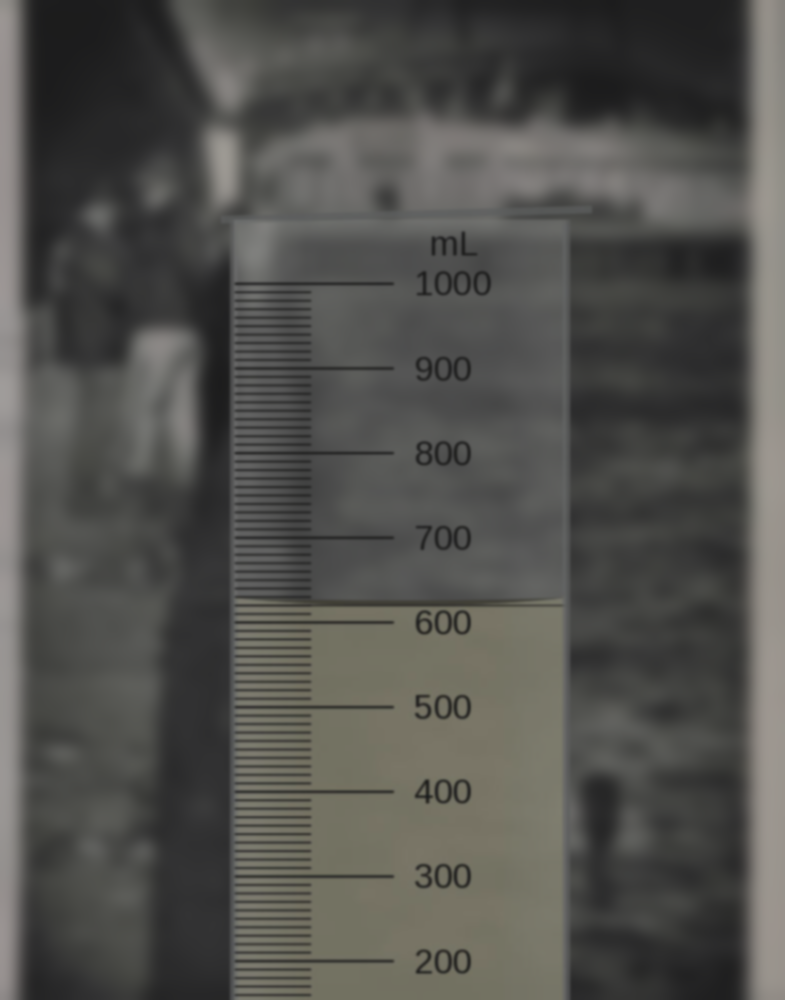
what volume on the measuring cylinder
620 mL
